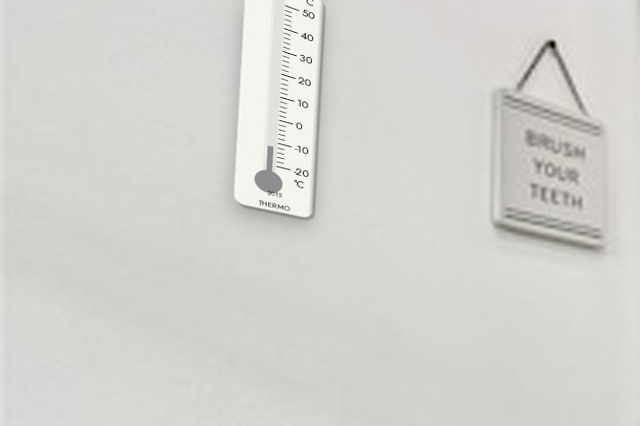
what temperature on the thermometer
-12 °C
